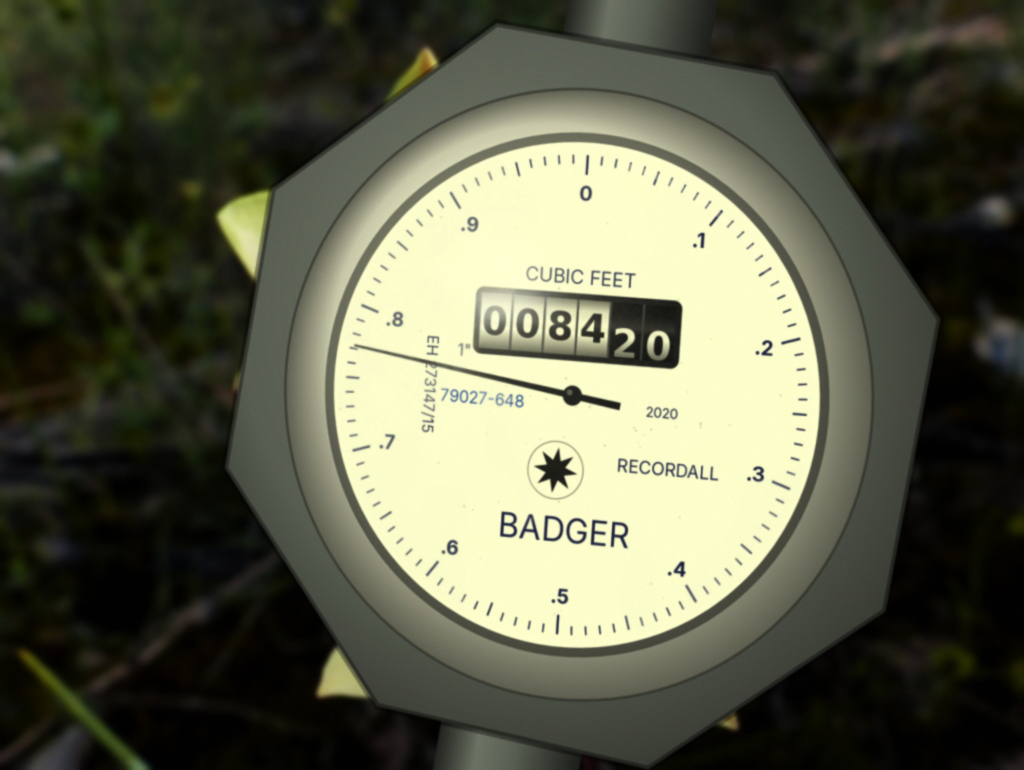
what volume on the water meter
8419.77 ft³
